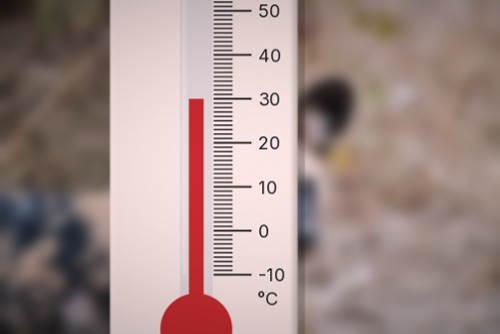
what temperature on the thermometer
30 °C
